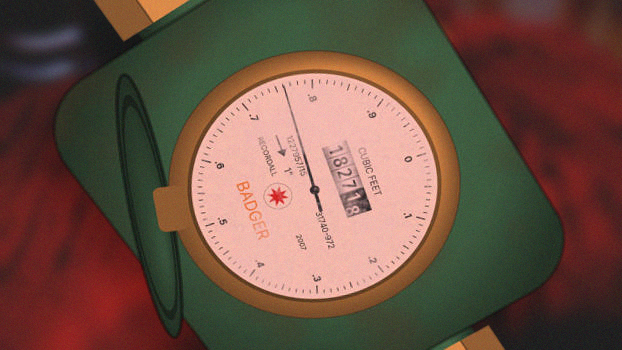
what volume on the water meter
182717.76 ft³
